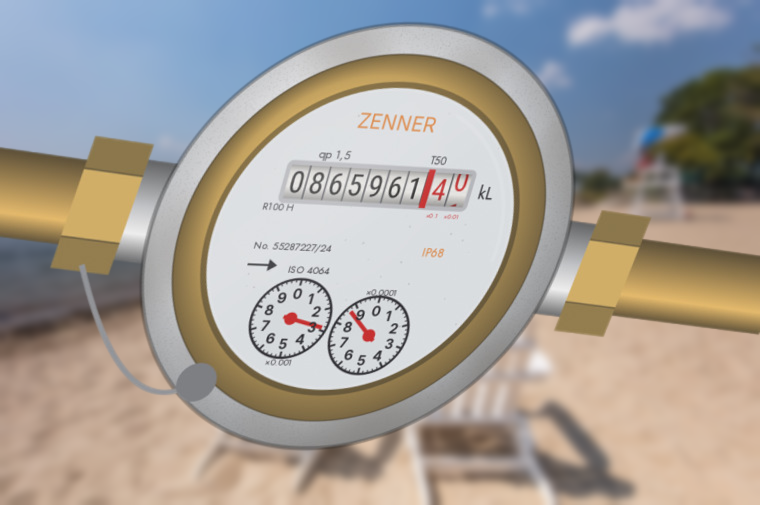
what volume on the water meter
865961.4028 kL
